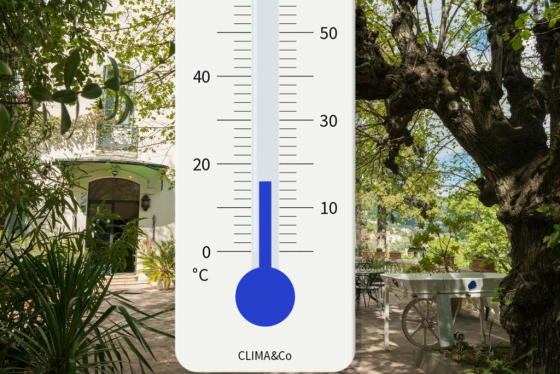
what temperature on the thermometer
16 °C
